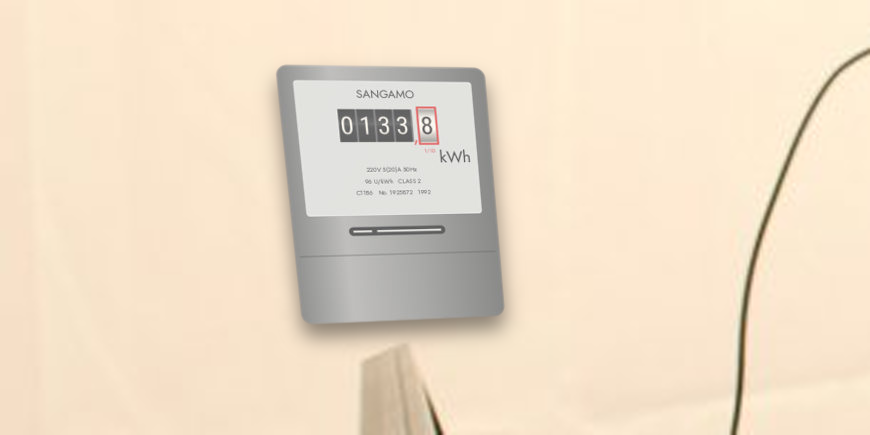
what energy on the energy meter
133.8 kWh
